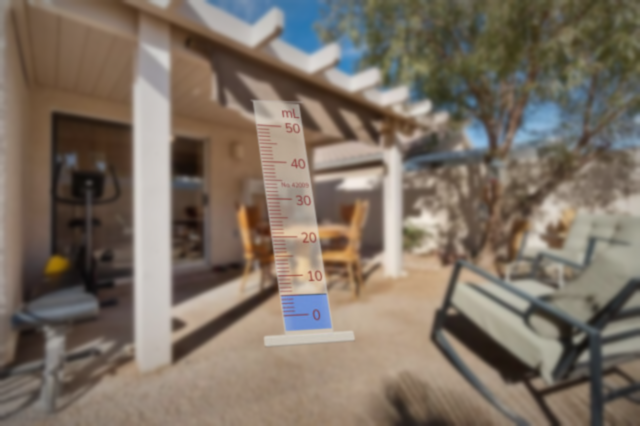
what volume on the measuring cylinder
5 mL
